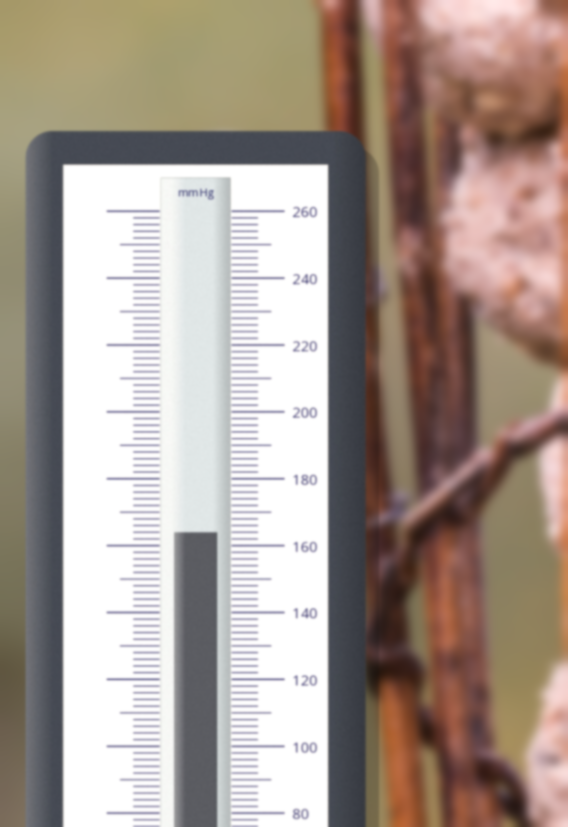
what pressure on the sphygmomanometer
164 mmHg
